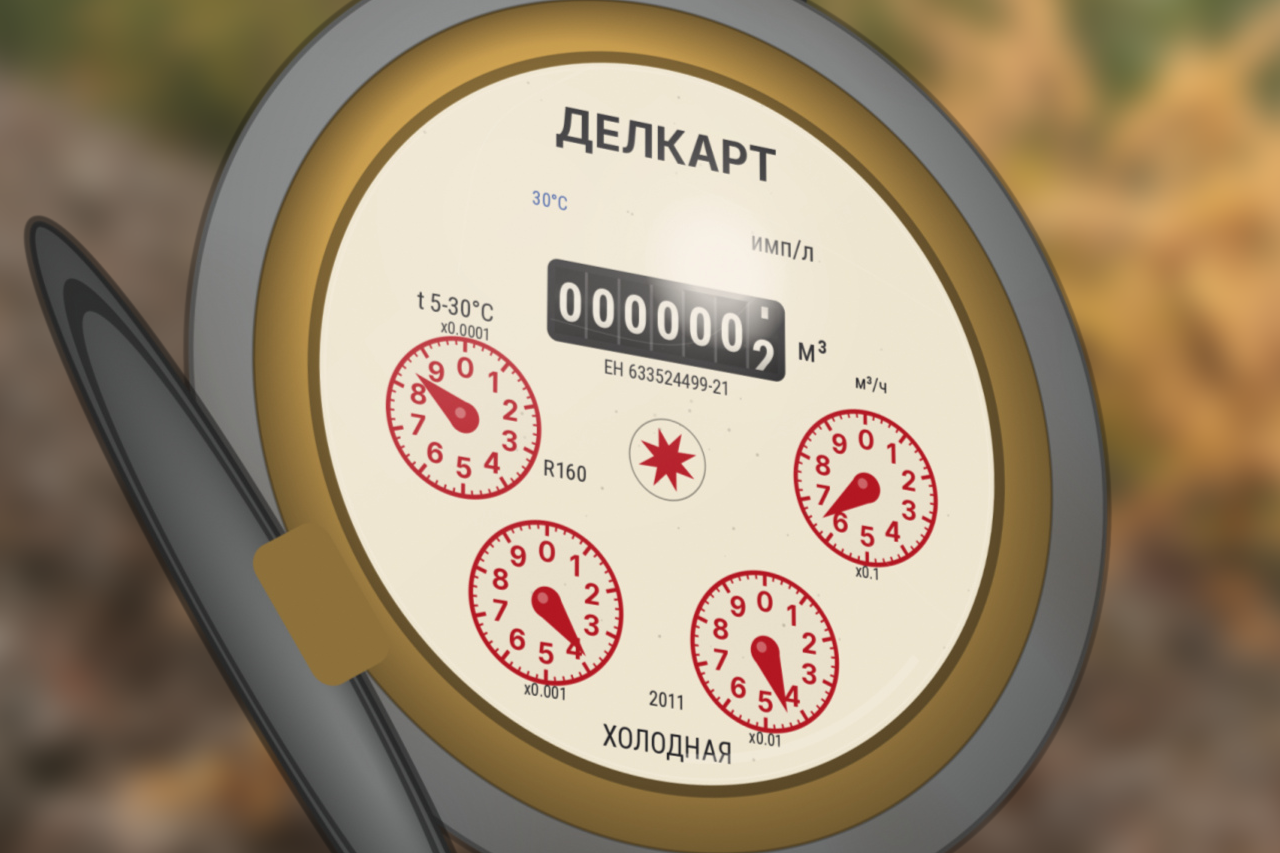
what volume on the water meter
1.6438 m³
